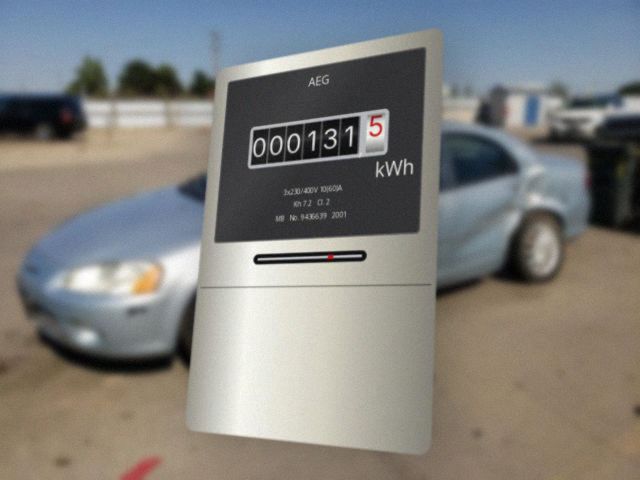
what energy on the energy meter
131.5 kWh
